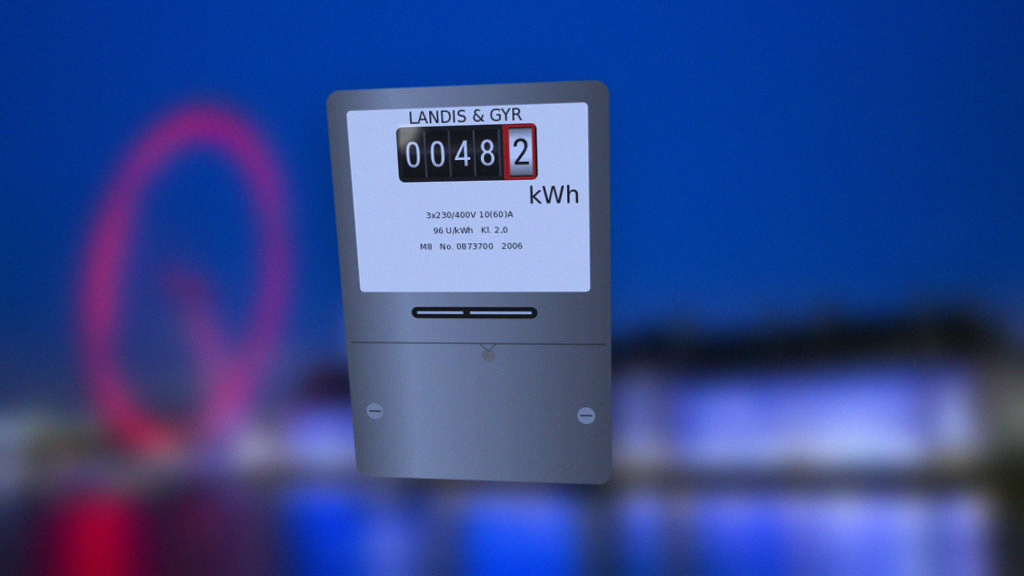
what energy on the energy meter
48.2 kWh
